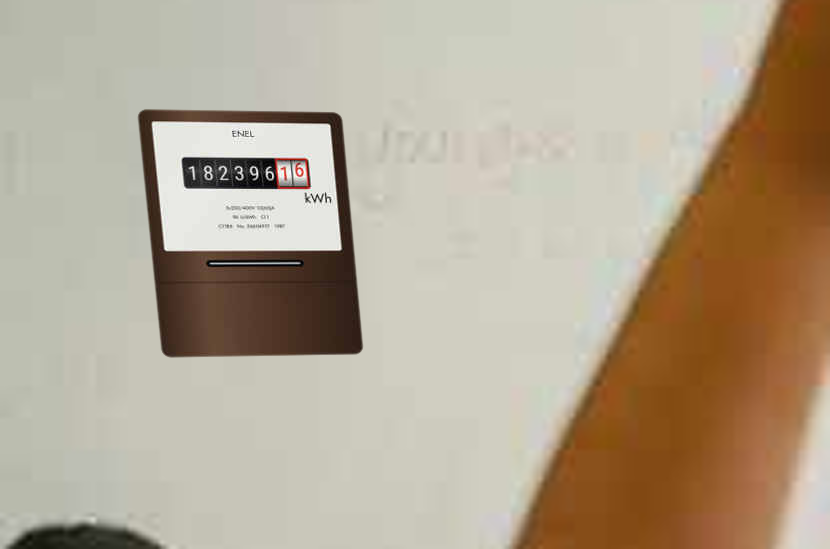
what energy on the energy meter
182396.16 kWh
